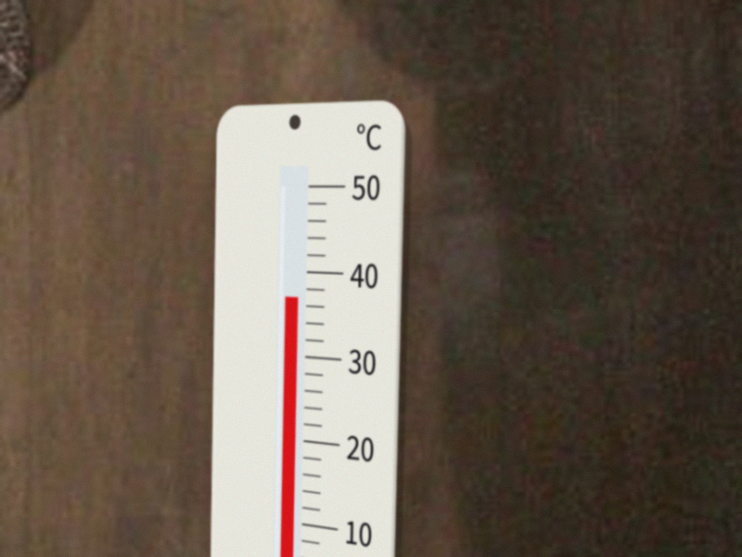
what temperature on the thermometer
37 °C
